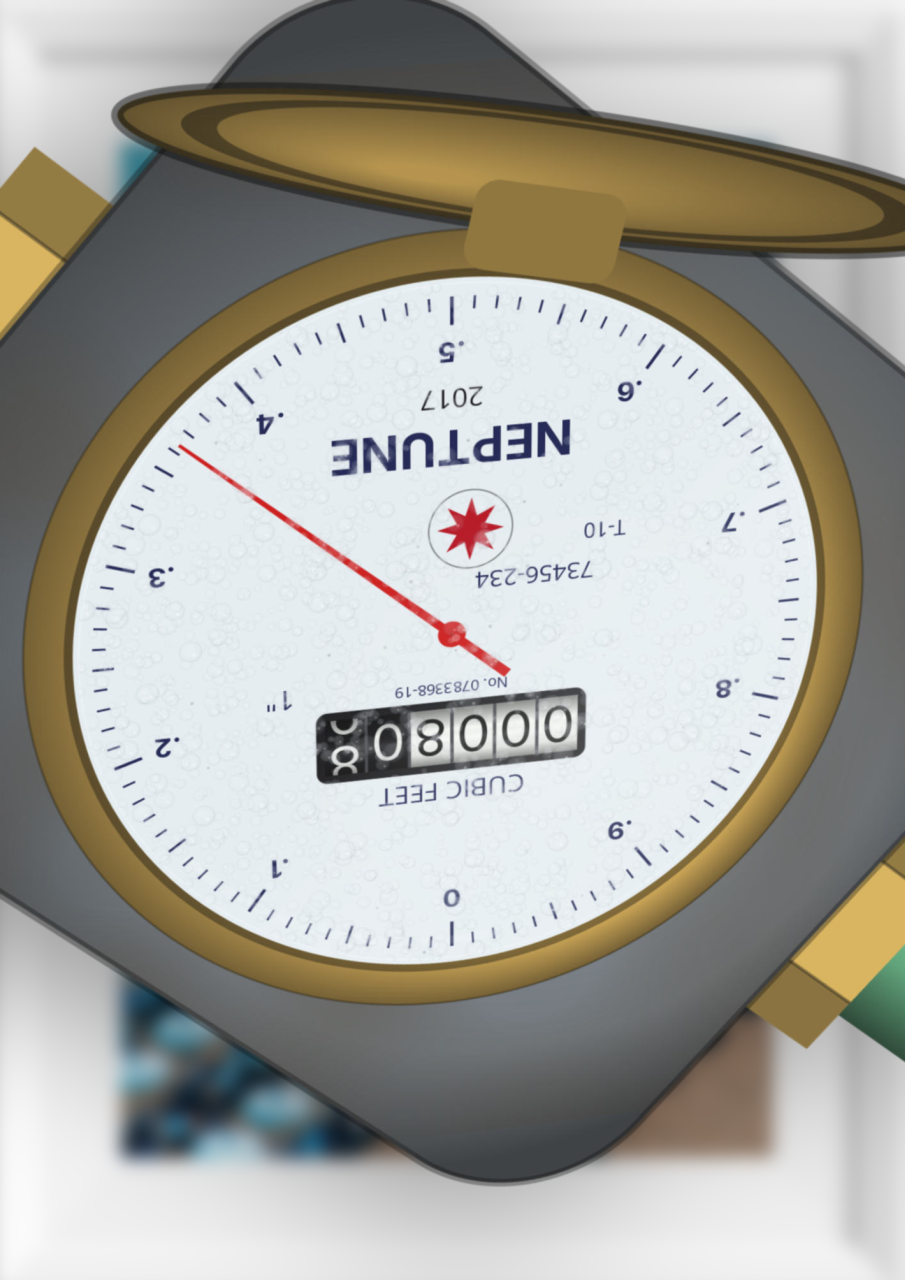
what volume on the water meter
808.36 ft³
